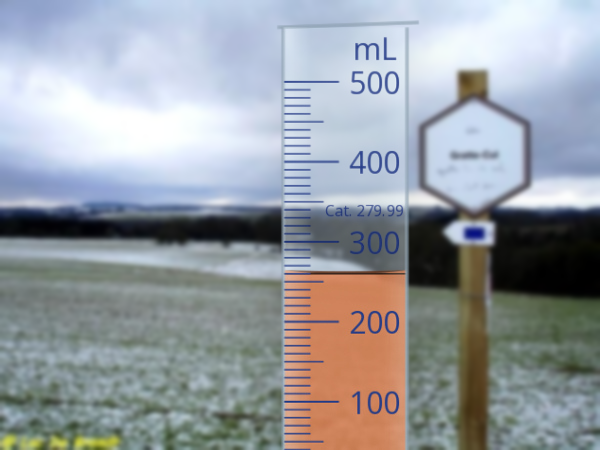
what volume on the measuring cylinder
260 mL
